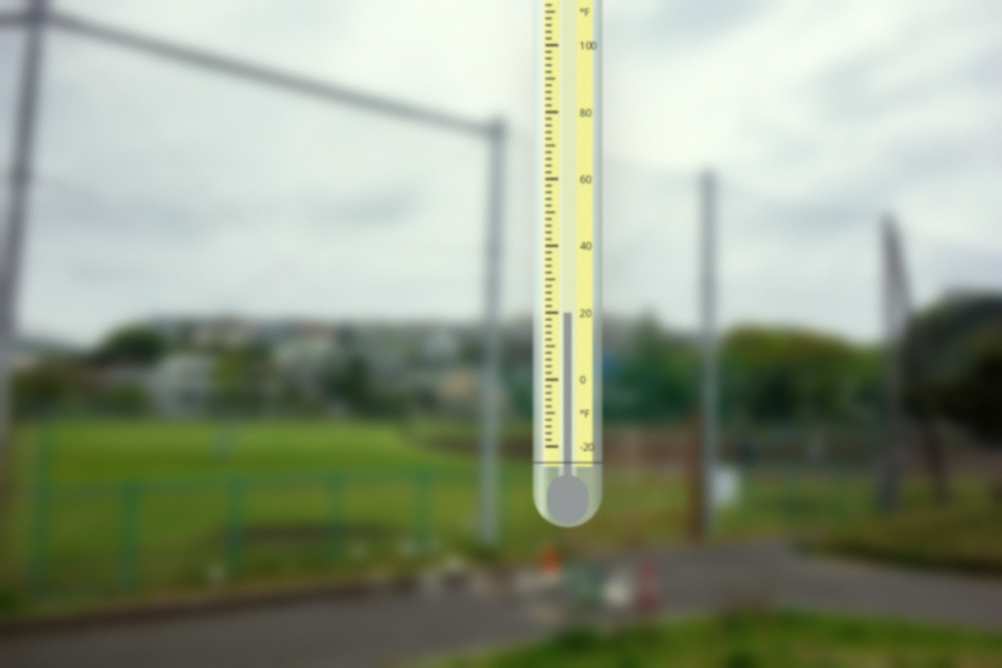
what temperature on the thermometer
20 °F
